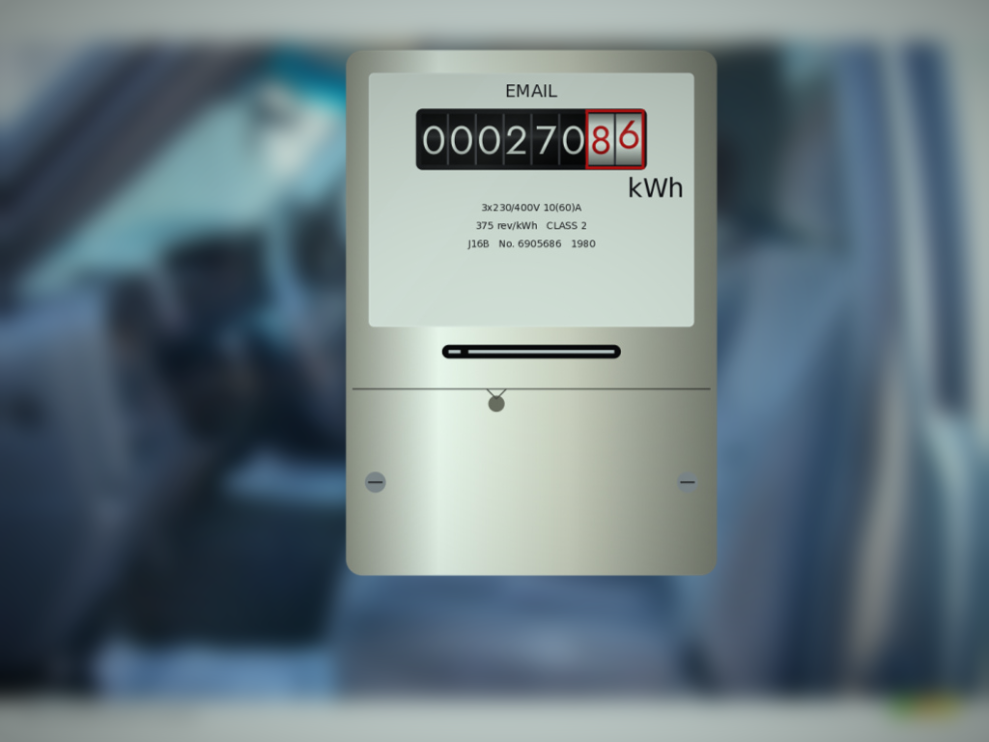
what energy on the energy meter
270.86 kWh
